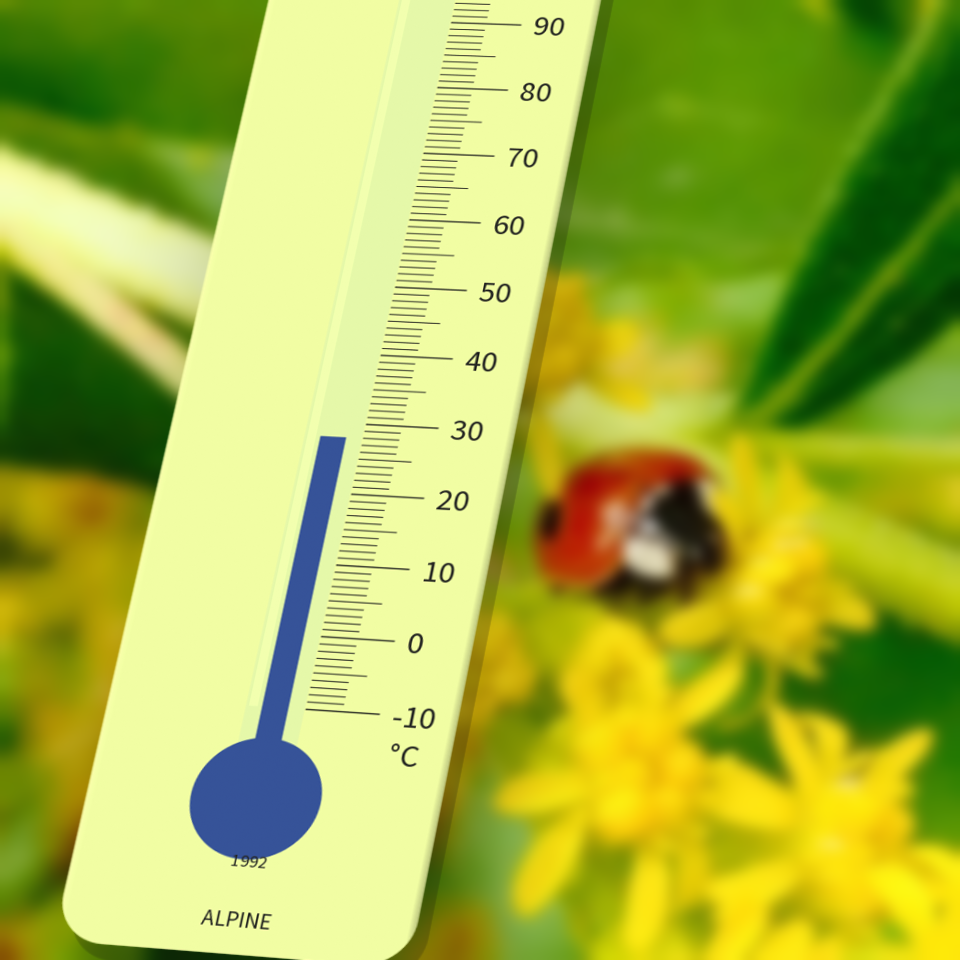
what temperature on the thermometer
28 °C
